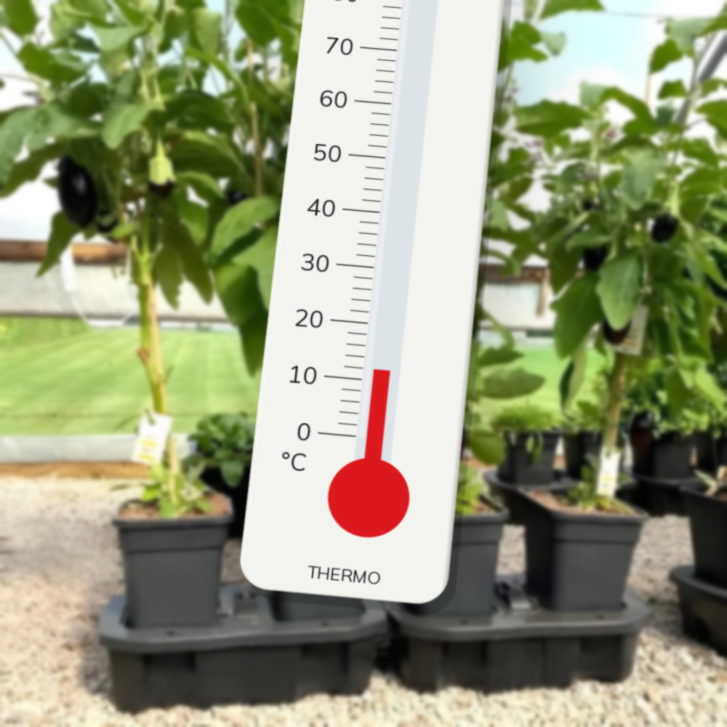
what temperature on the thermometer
12 °C
